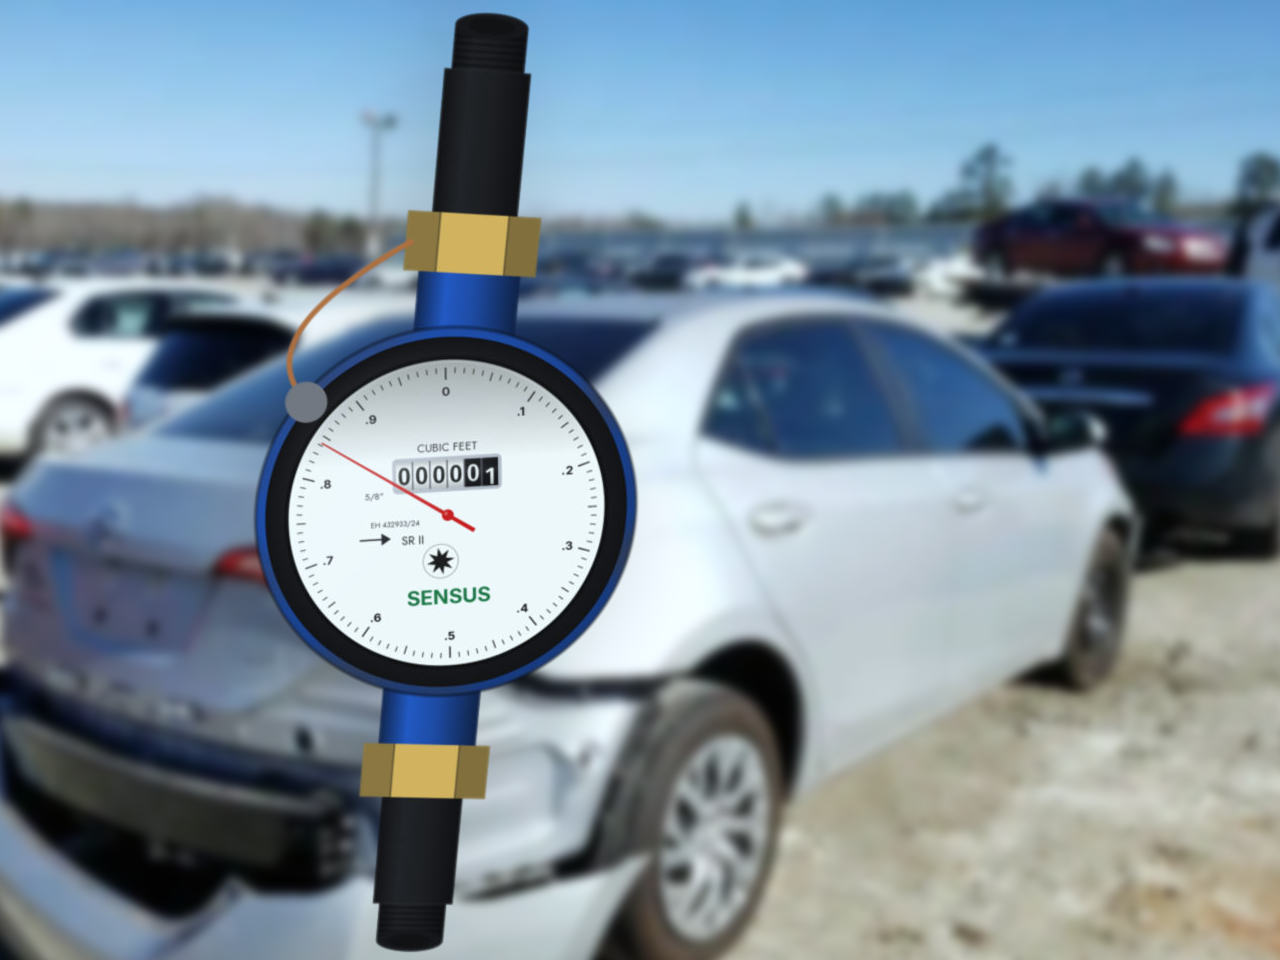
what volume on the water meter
0.84 ft³
